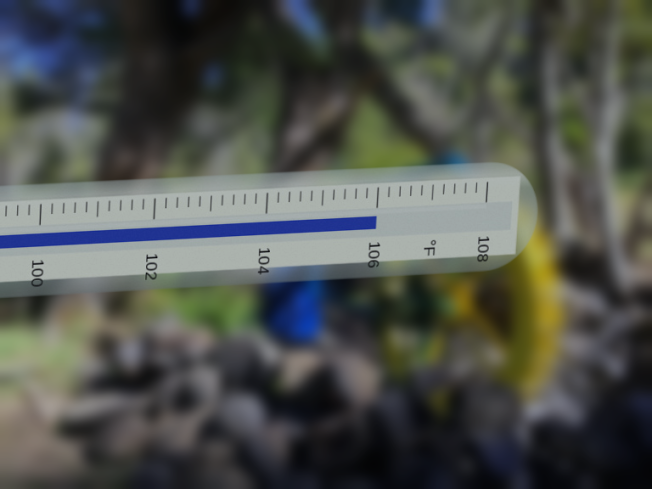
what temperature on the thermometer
106 °F
